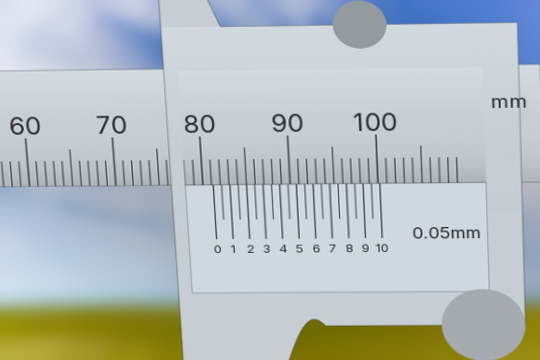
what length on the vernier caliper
81.2 mm
